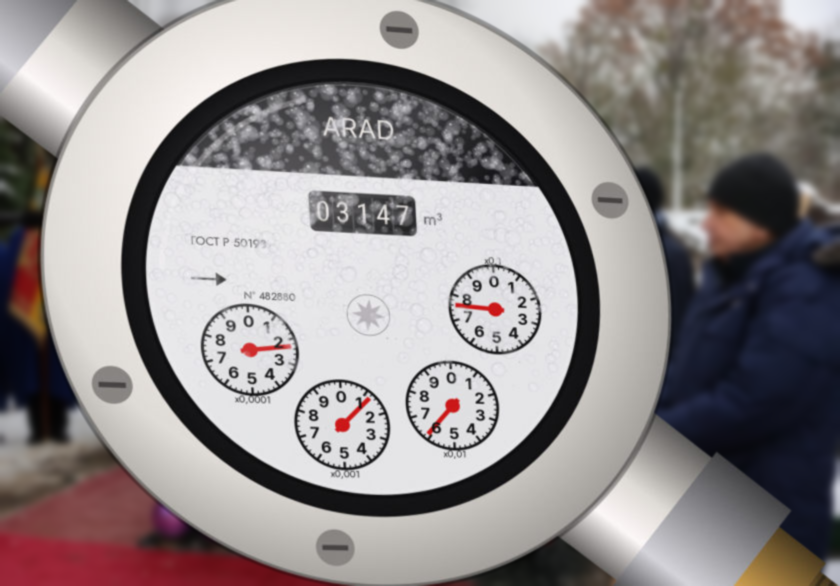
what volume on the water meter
3147.7612 m³
